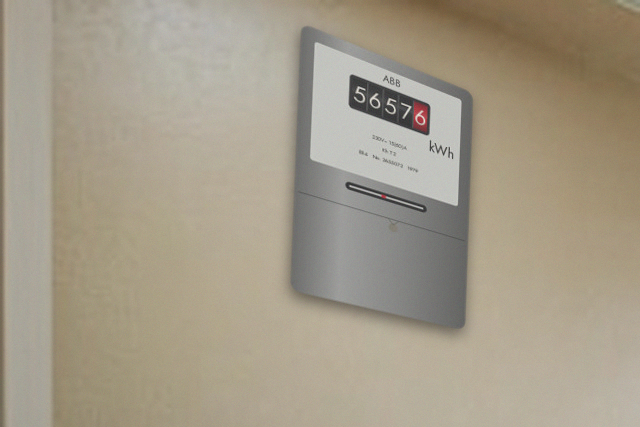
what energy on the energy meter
5657.6 kWh
